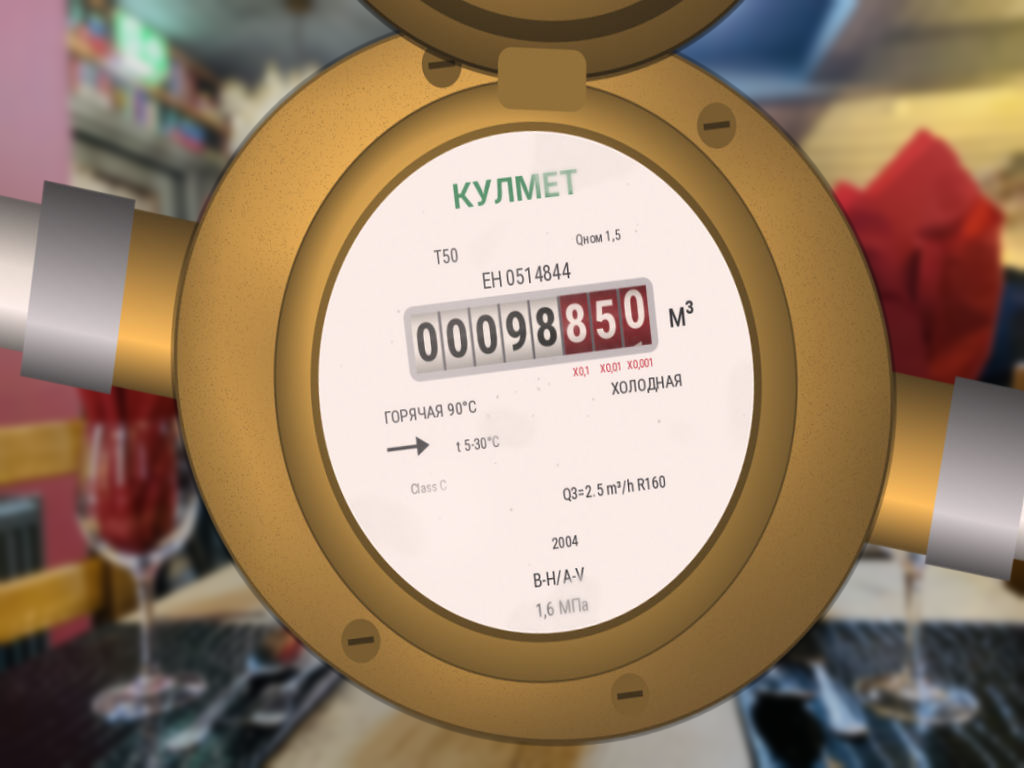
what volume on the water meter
98.850 m³
